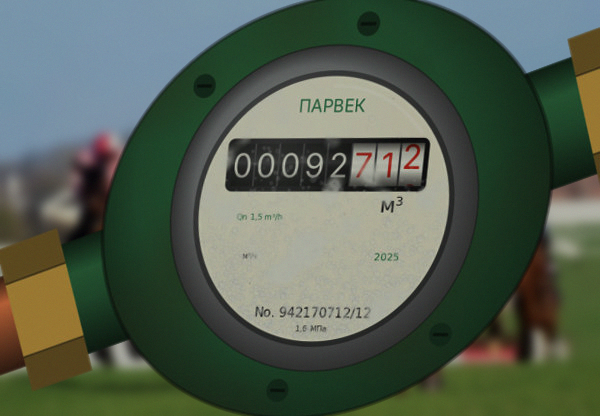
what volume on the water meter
92.712 m³
